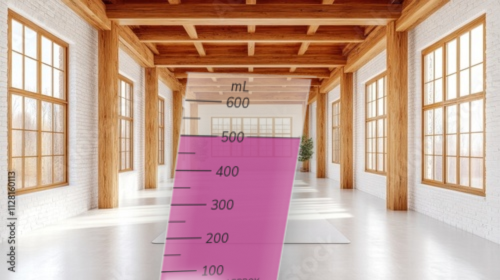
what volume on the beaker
500 mL
